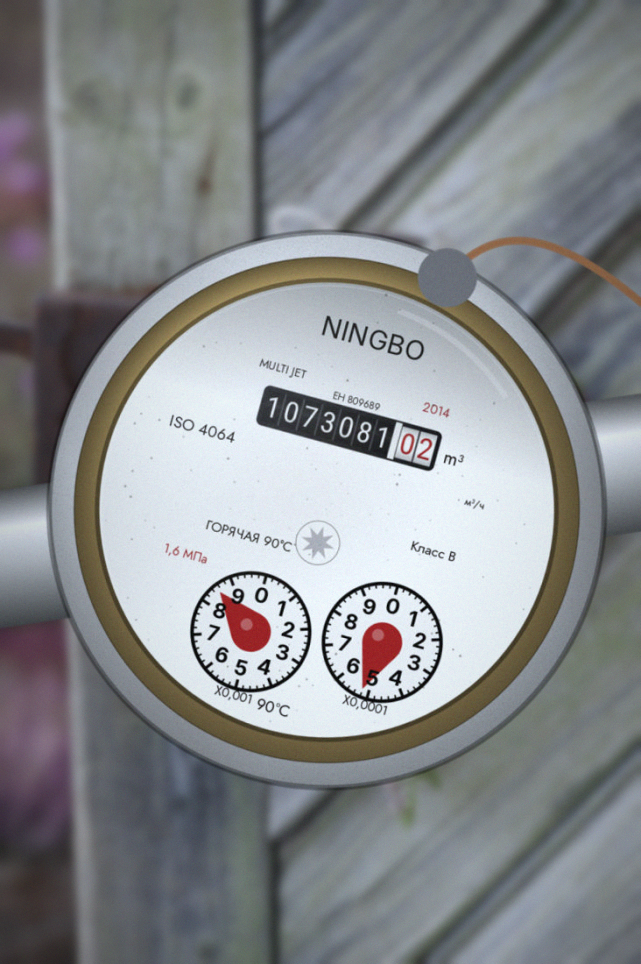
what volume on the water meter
1073081.0285 m³
